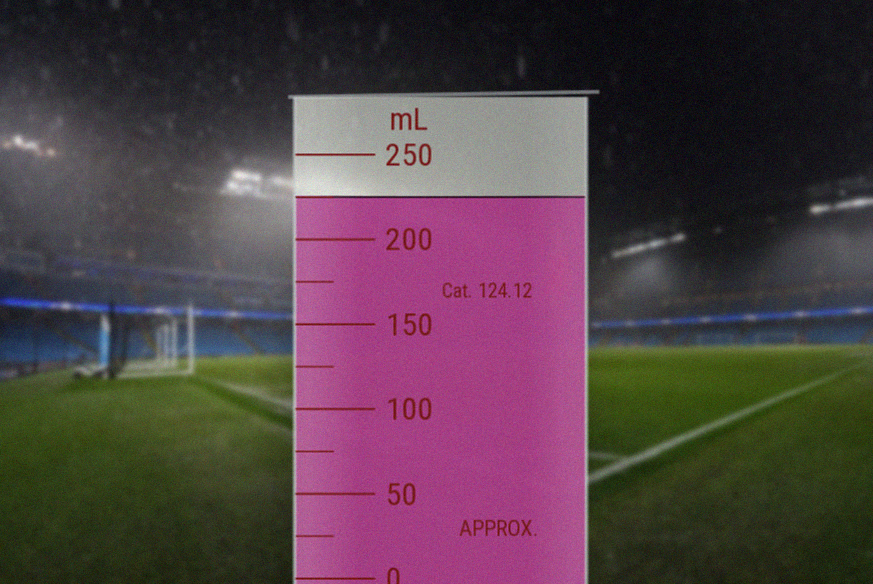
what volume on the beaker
225 mL
